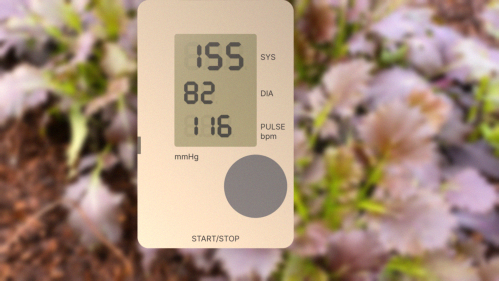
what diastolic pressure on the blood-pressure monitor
82 mmHg
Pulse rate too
116 bpm
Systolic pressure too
155 mmHg
